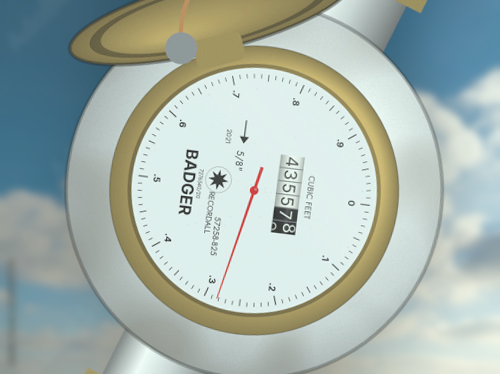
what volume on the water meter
435578.28 ft³
